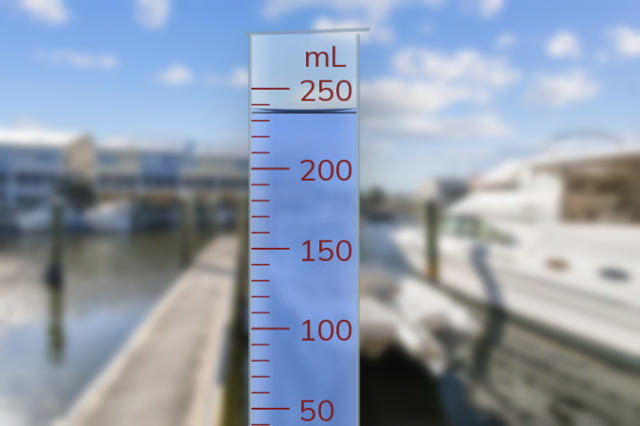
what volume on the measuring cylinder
235 mL
